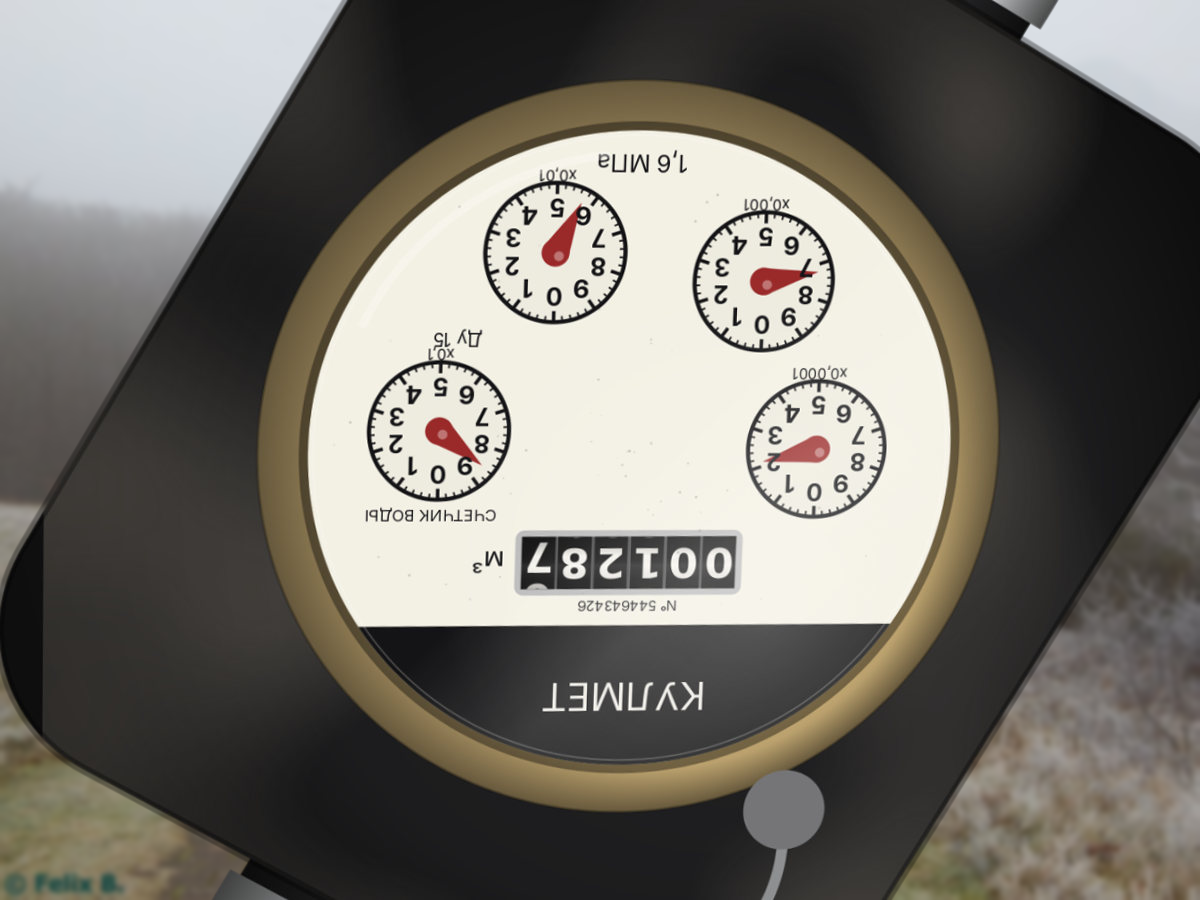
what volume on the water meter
1286.8572 m³
